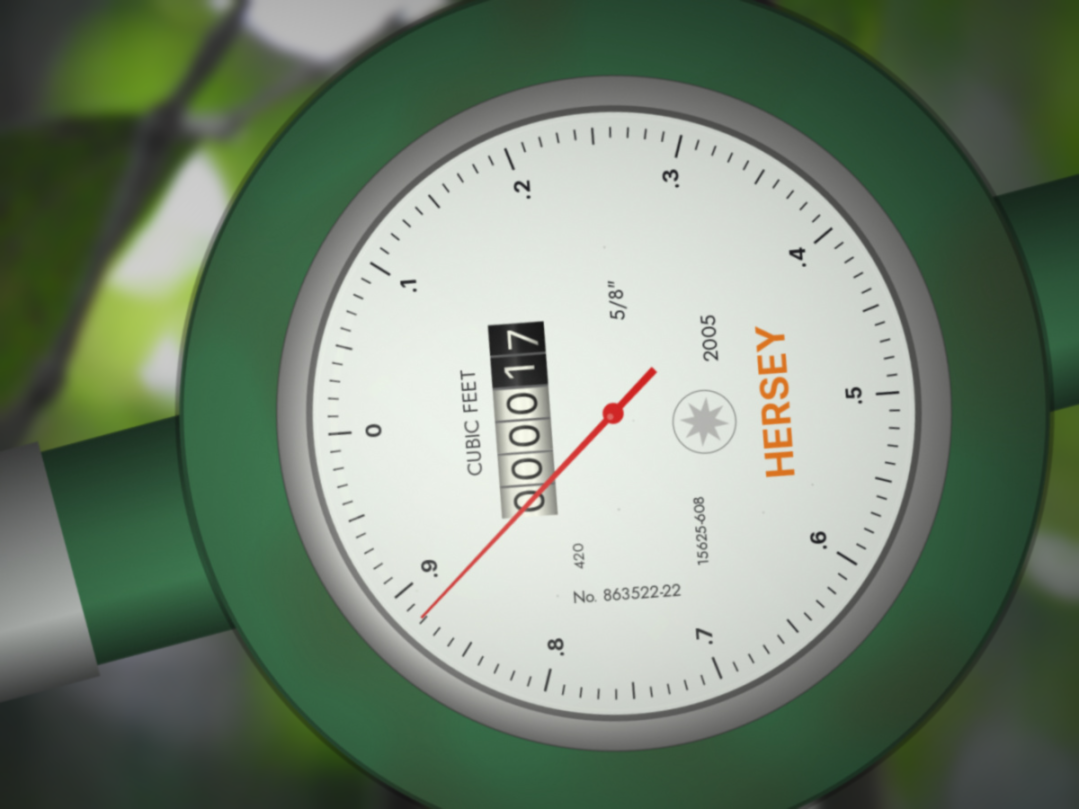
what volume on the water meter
16.88 ft³
